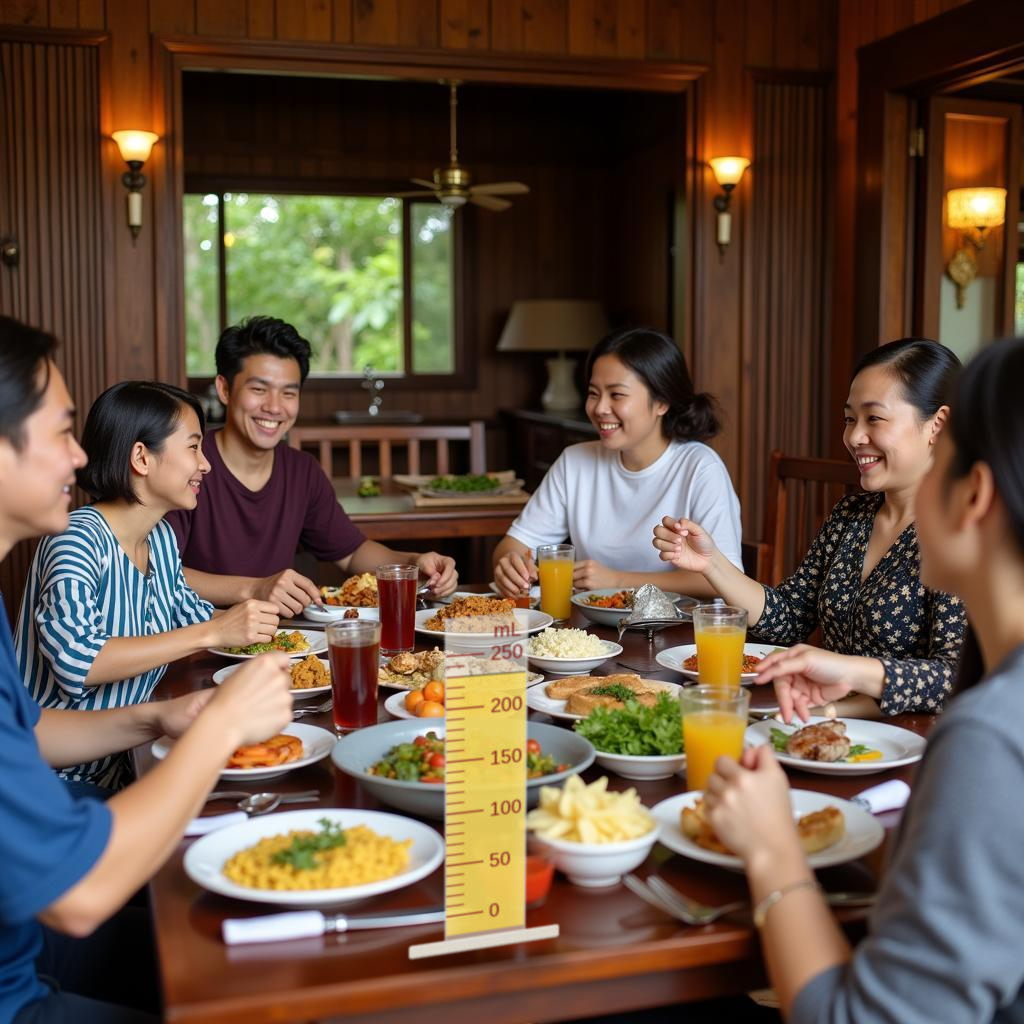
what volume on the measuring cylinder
230 mL
